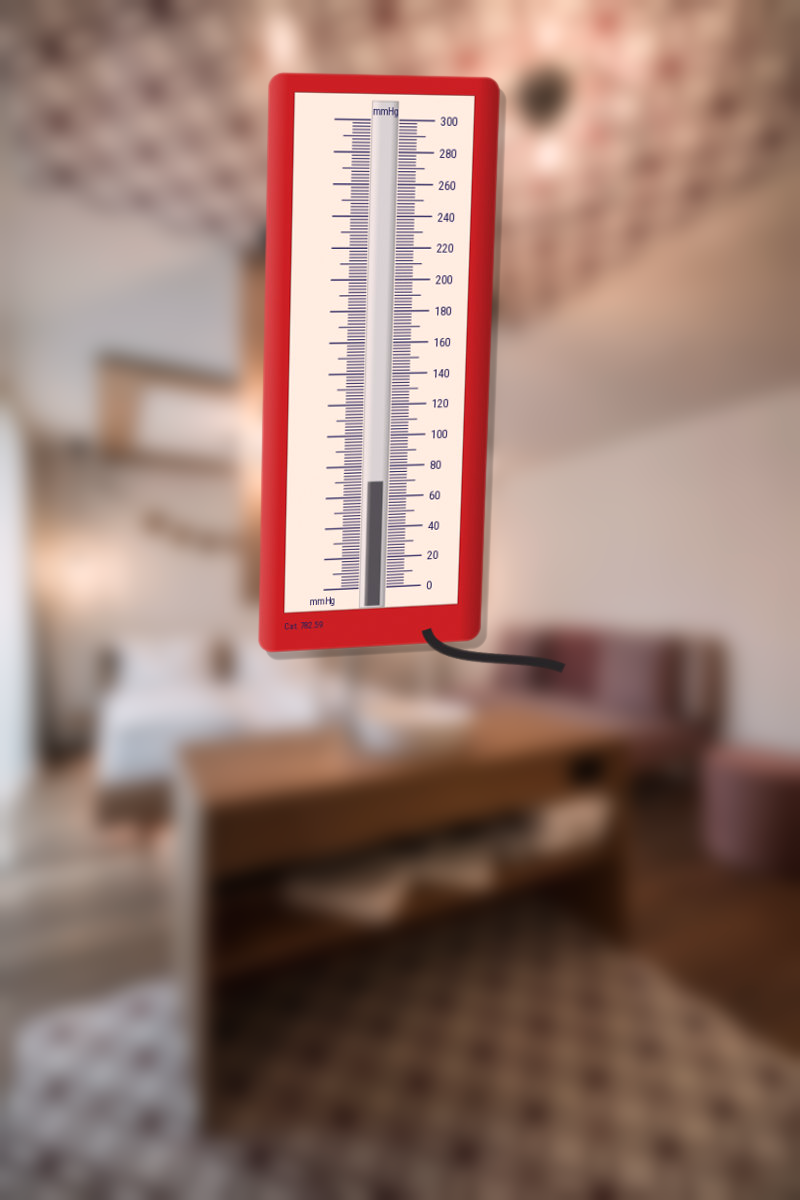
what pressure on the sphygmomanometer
70 mmHg
